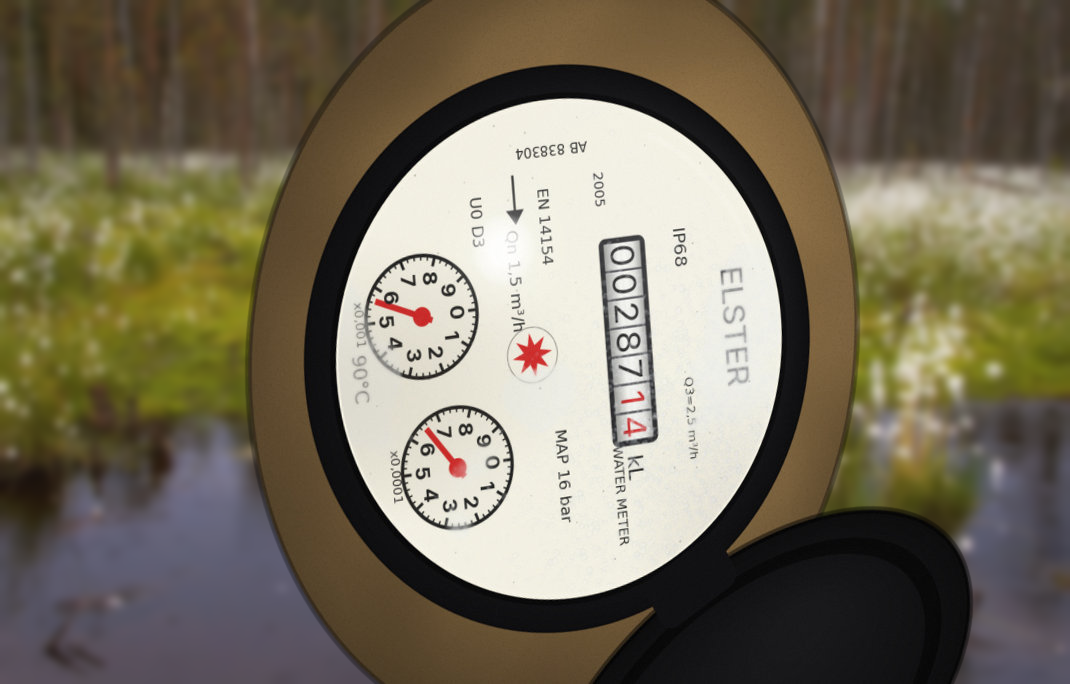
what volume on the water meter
287.1456 kL
